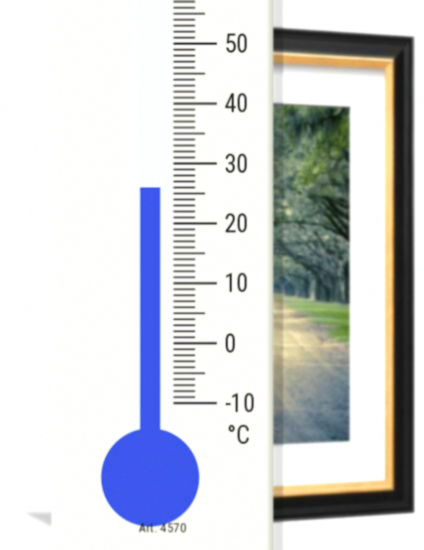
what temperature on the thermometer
26 °C
